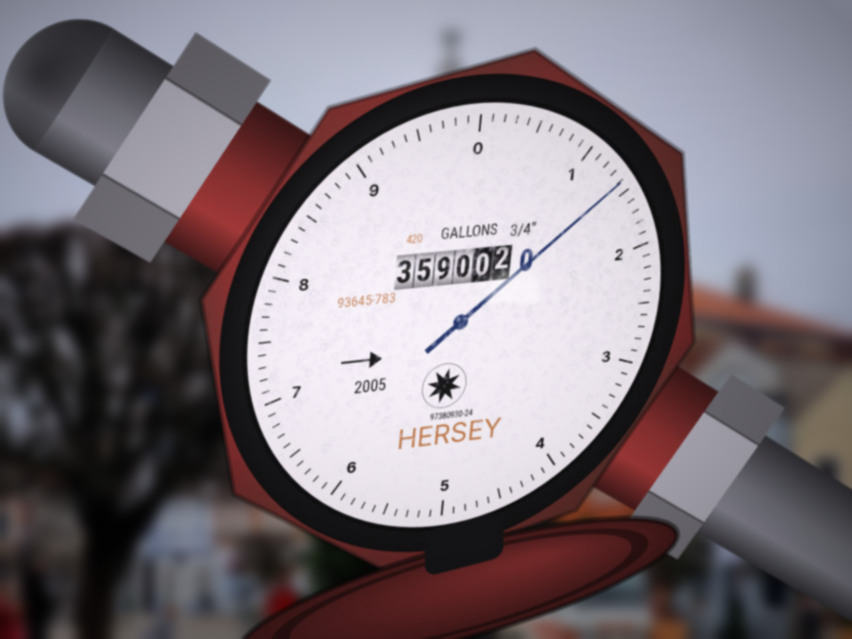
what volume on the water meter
3590021.4 gal
